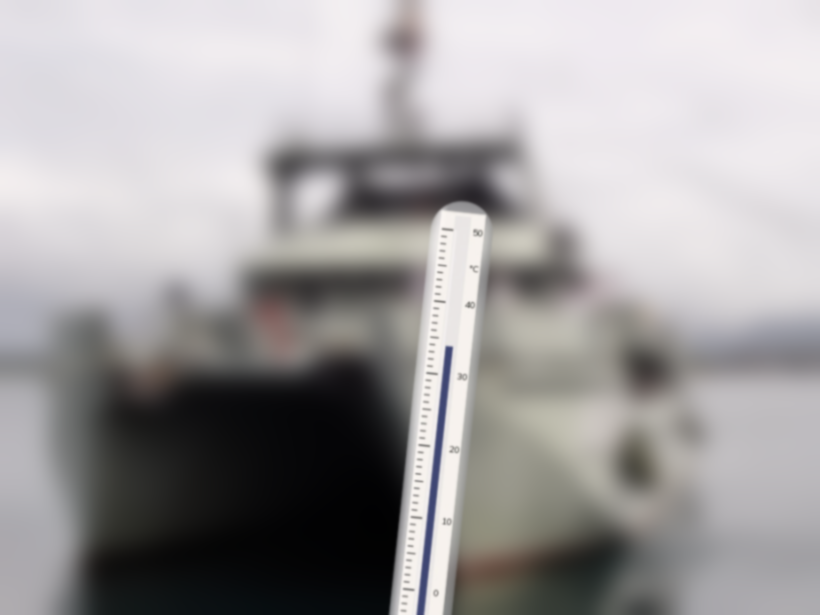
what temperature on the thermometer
34 °C
